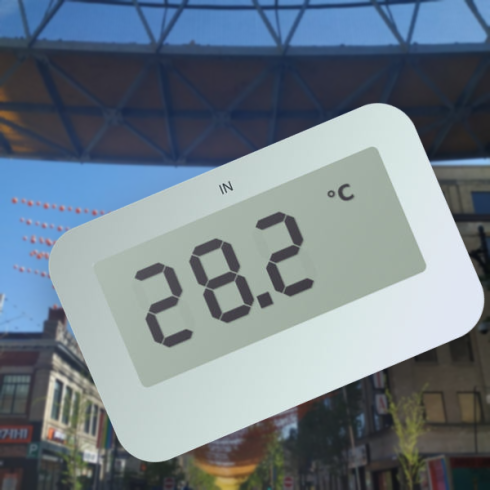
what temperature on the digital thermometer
28.2 °C
